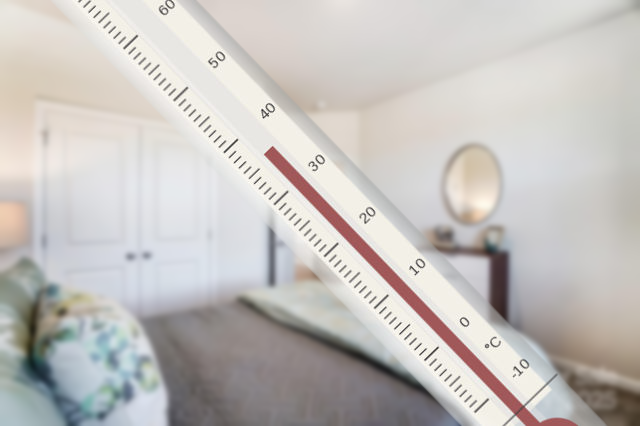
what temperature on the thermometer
36 °C
